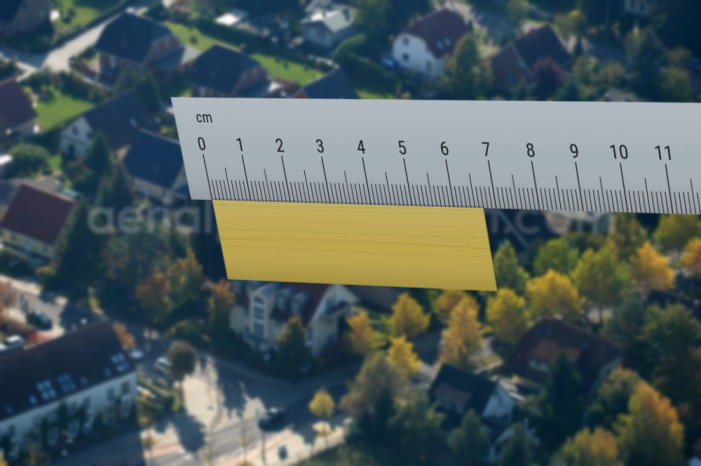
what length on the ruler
6.7 cm
